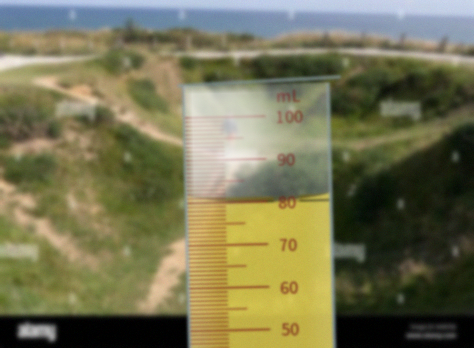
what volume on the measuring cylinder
80 mL
